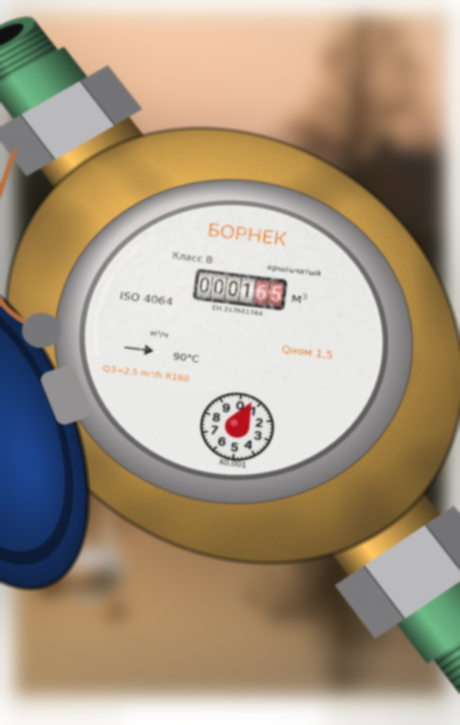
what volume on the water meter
1.650 m³
